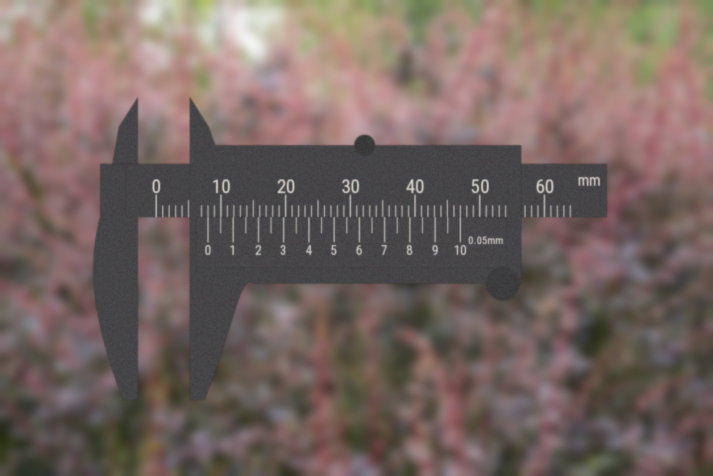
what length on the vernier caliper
8.0 mm
